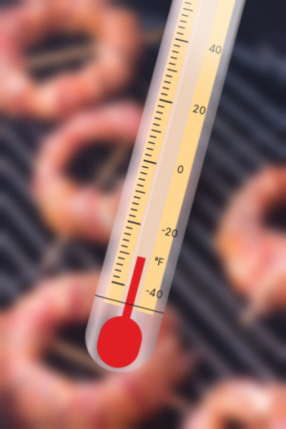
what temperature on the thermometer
-30 °F
